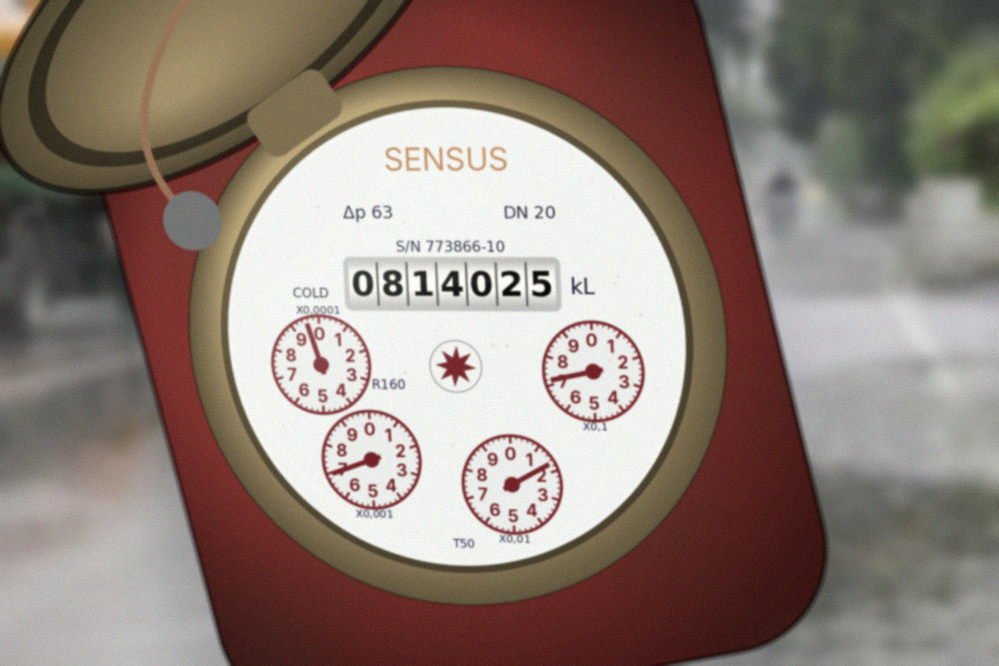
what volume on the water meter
814025.7169 kL
